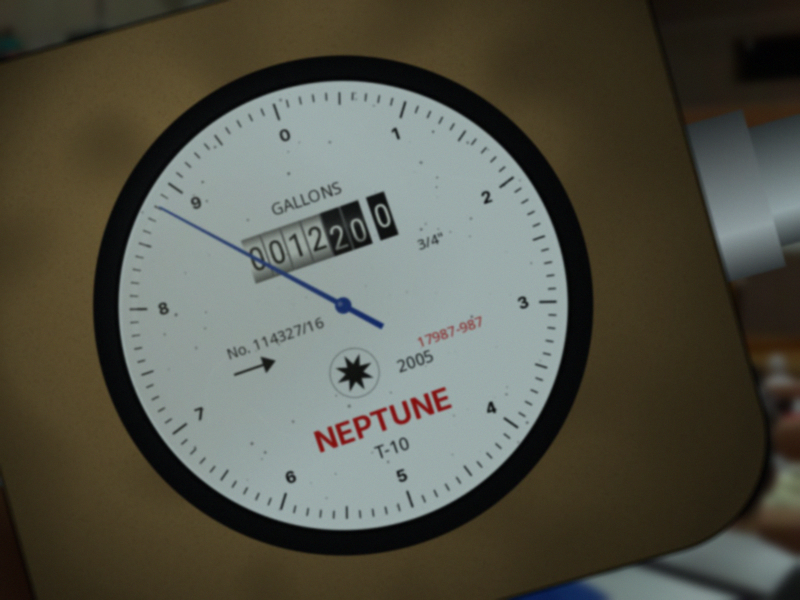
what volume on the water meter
12198.8 gal
